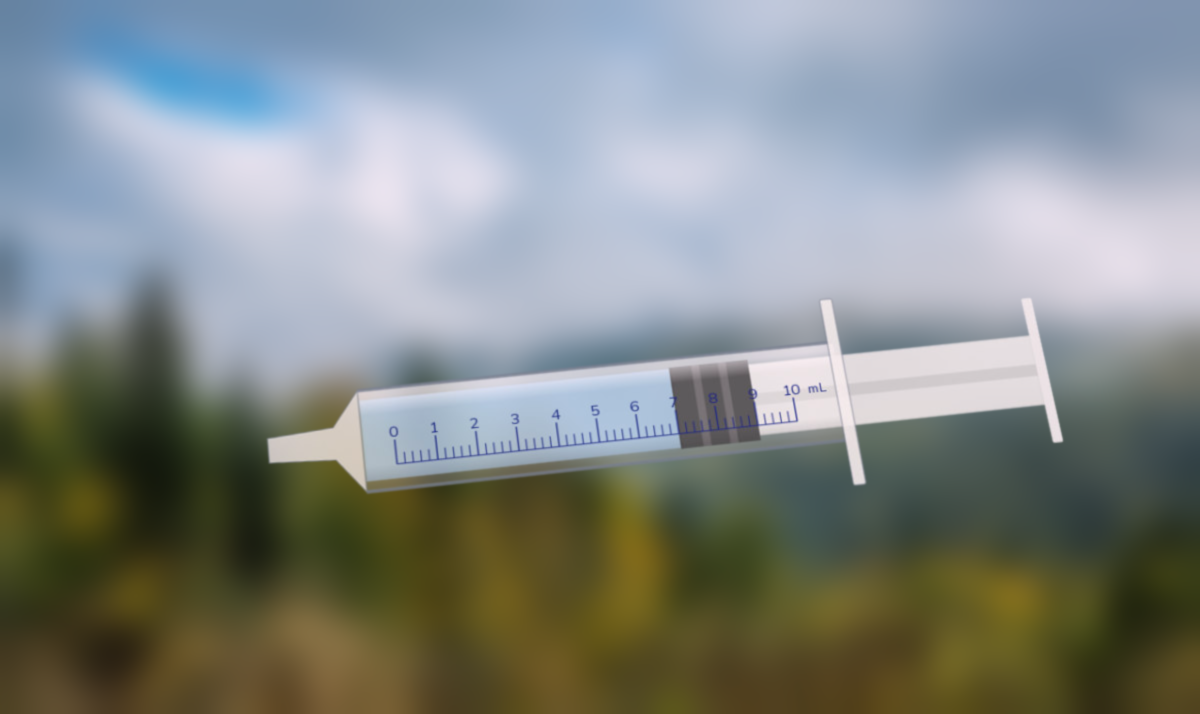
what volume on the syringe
7 mL
